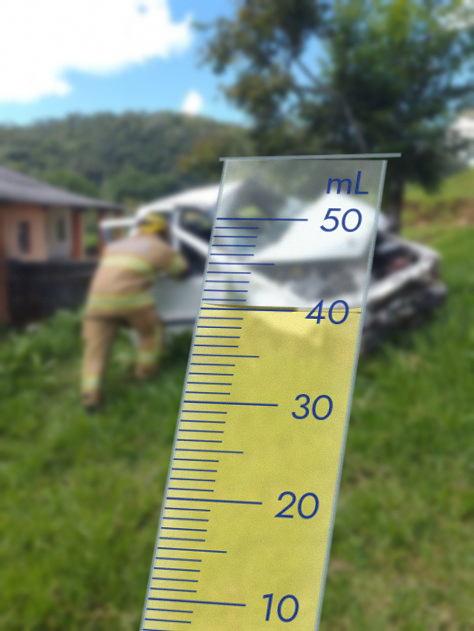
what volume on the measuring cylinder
40 mL
